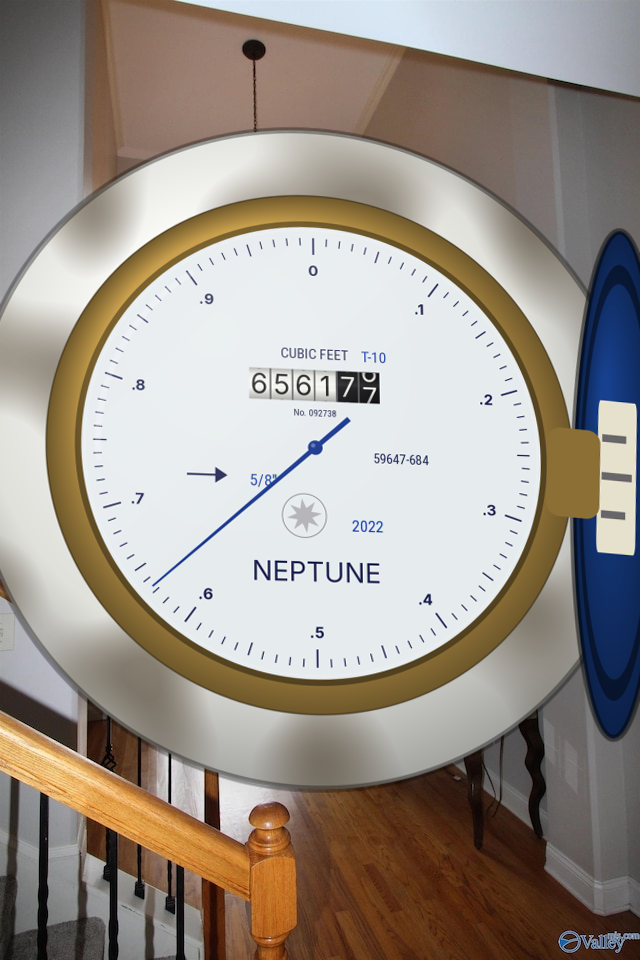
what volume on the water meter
656176.63 ft³
